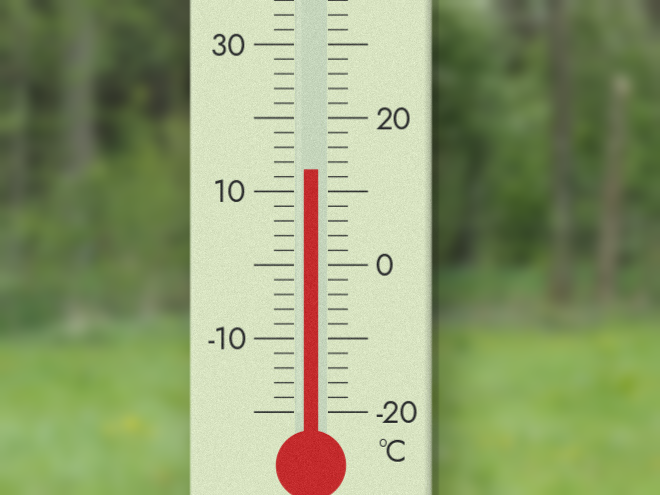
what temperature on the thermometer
13 °C
